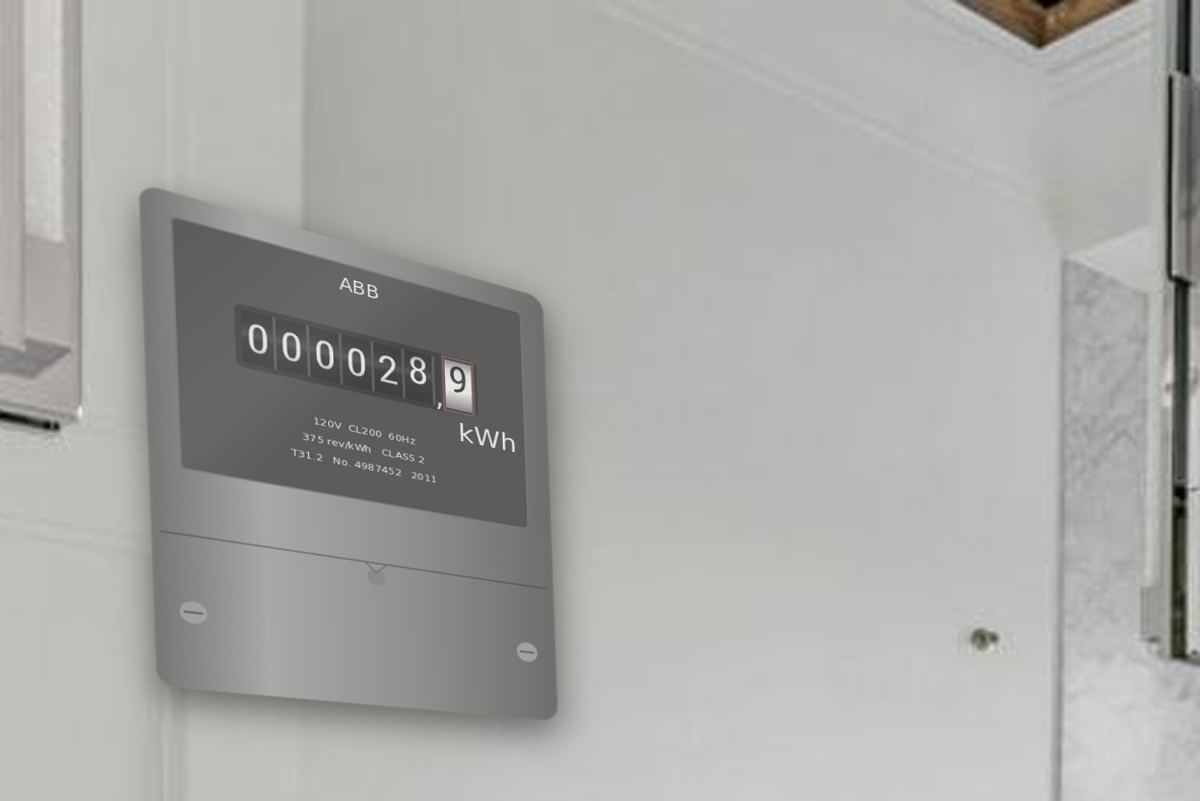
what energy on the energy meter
28.9 kWh
